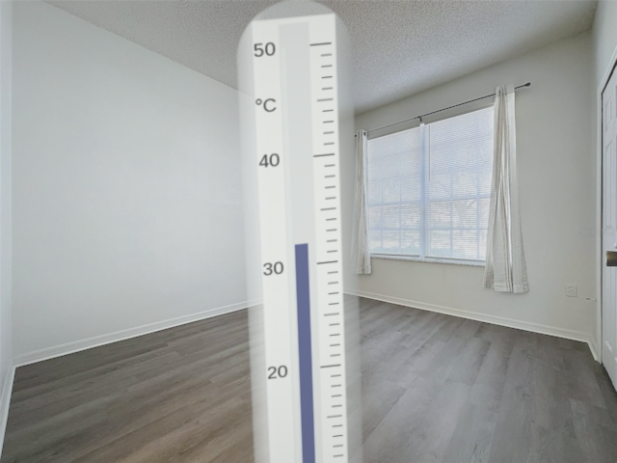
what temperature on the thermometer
32 °C
